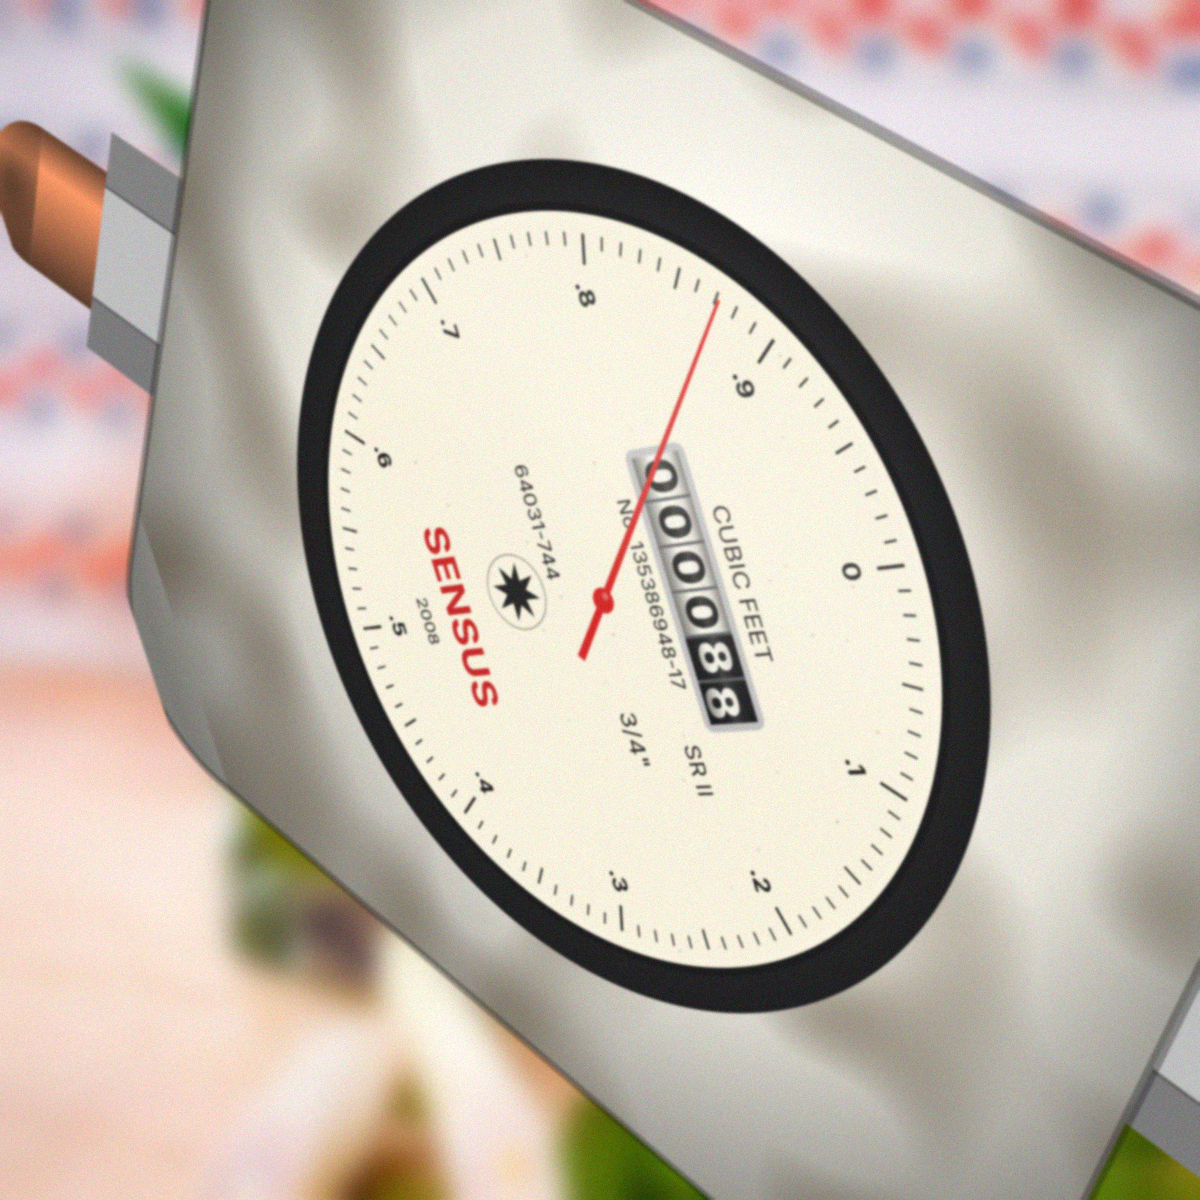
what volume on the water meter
87.87 ft³
